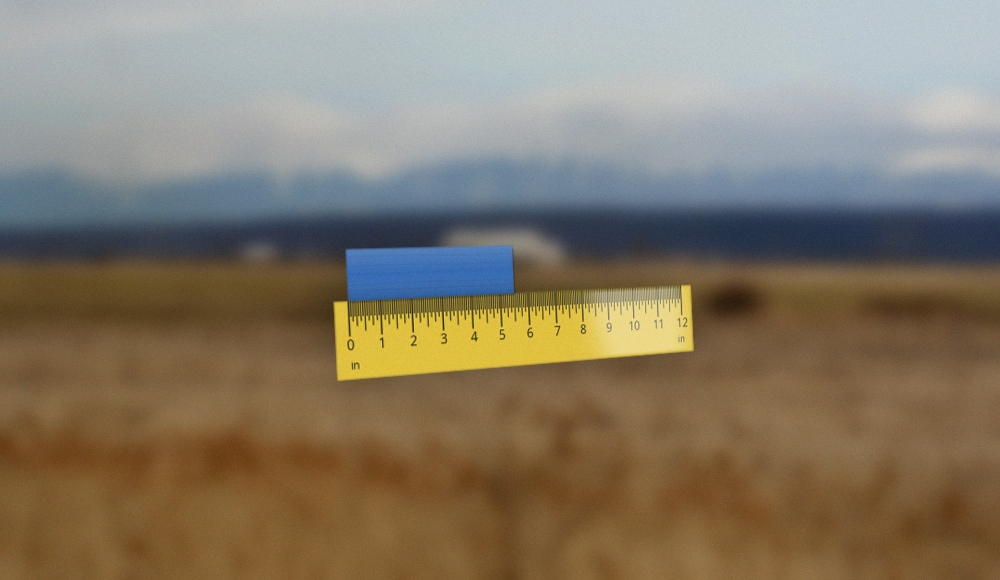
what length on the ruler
5.5 in
